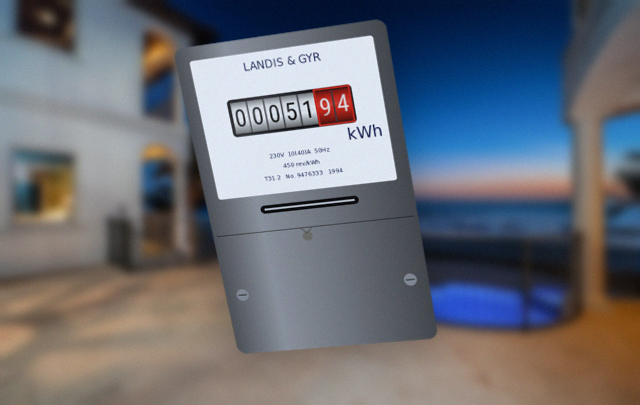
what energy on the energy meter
51.94 kWh
